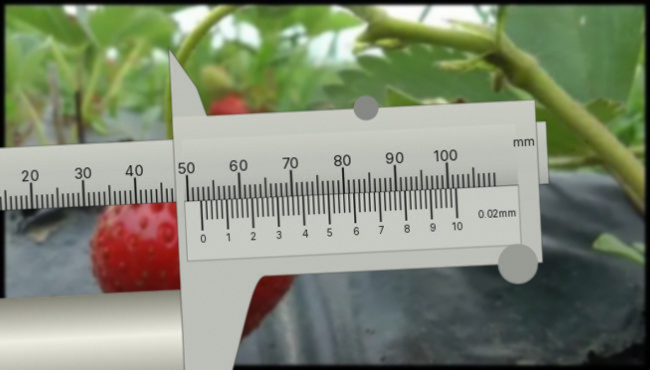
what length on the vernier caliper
52.5 mm
